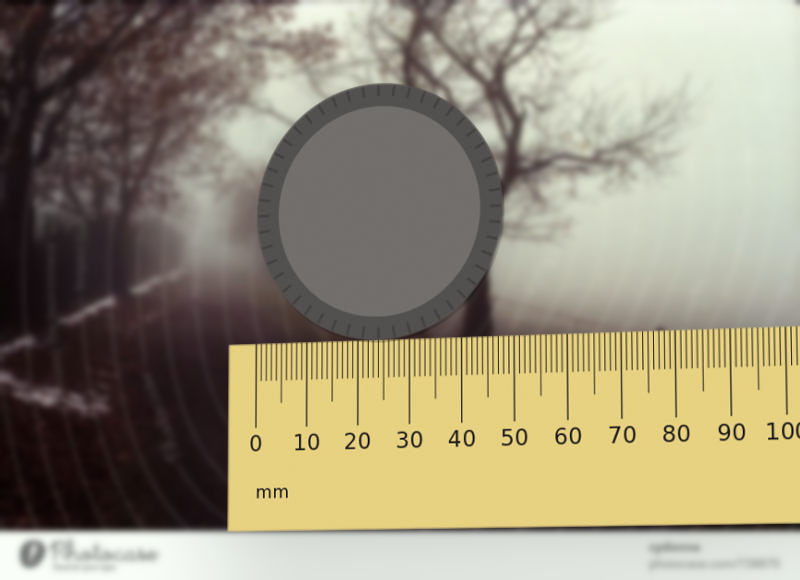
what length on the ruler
48 mm
